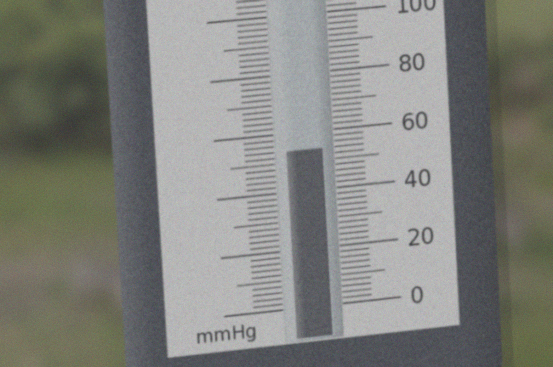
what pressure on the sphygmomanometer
54 mmHg
